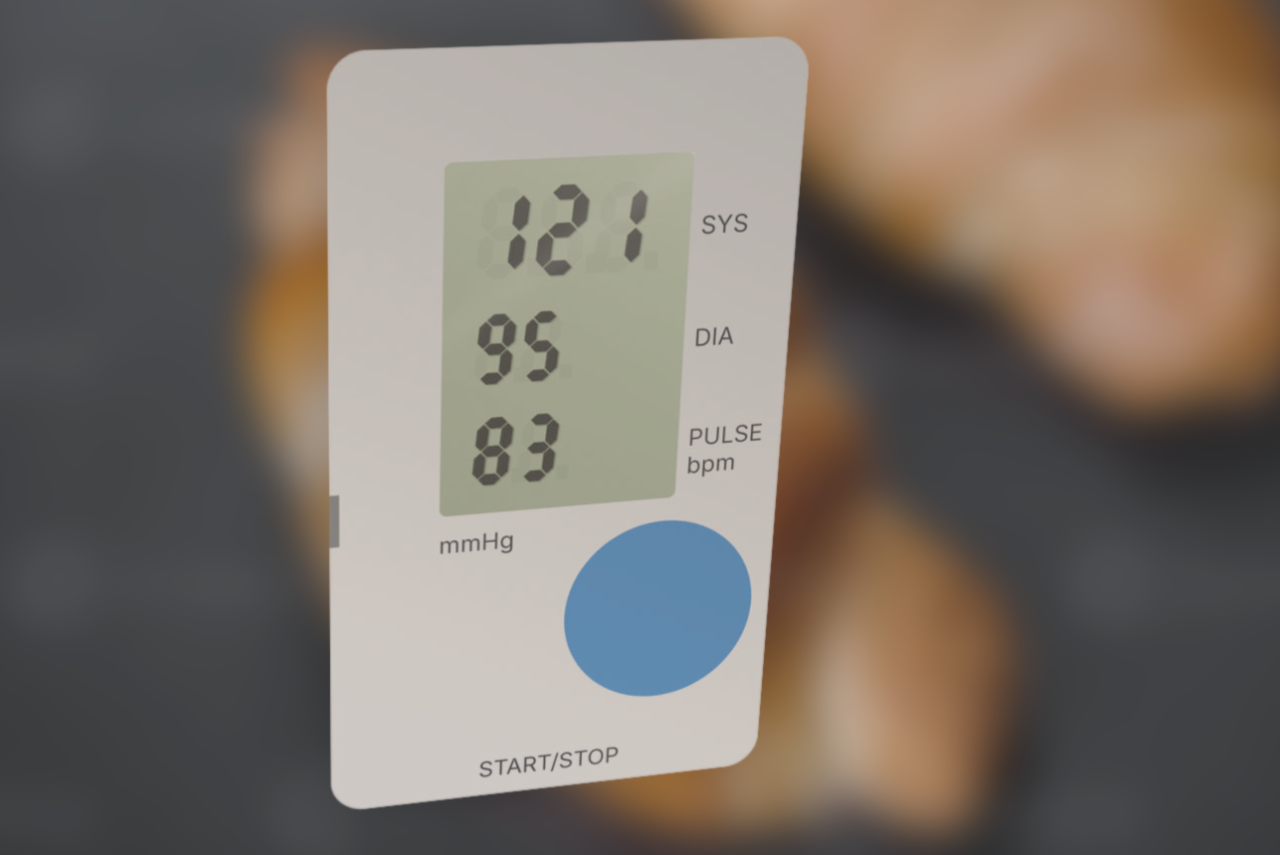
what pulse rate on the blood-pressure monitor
83 bpm
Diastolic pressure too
95 mmHg
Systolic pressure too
121 mmHg
